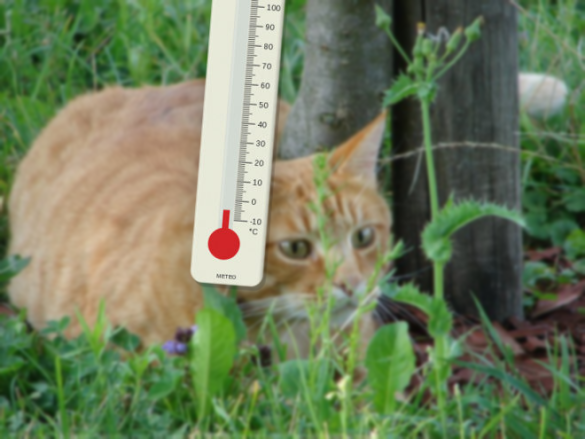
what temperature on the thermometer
-5 °C
